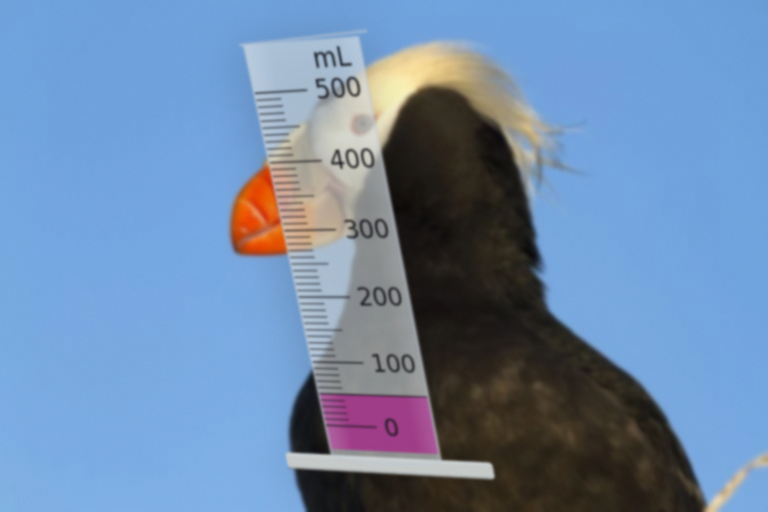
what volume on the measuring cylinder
50 mL
